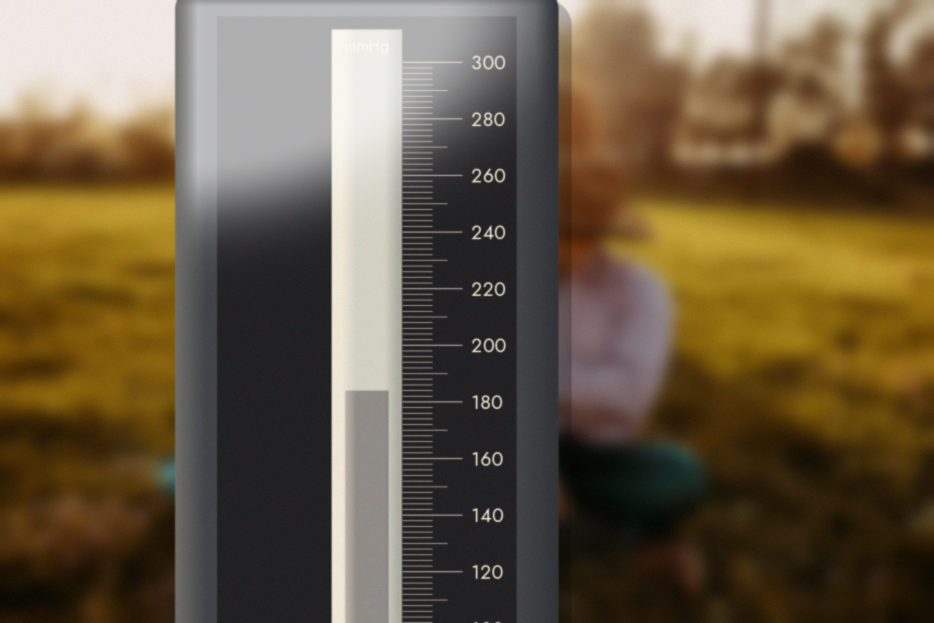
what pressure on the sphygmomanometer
184 mmHg
